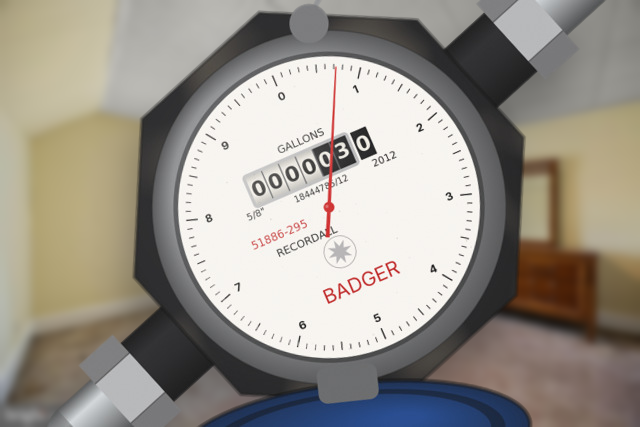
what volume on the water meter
30.7 gal
